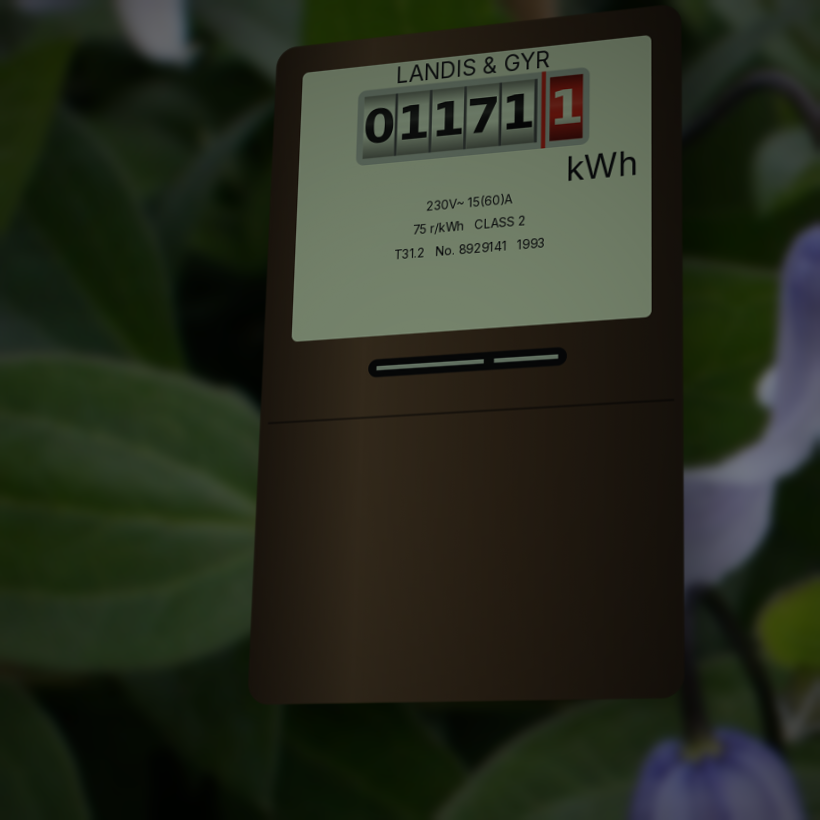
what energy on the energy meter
1171.1 kWh
